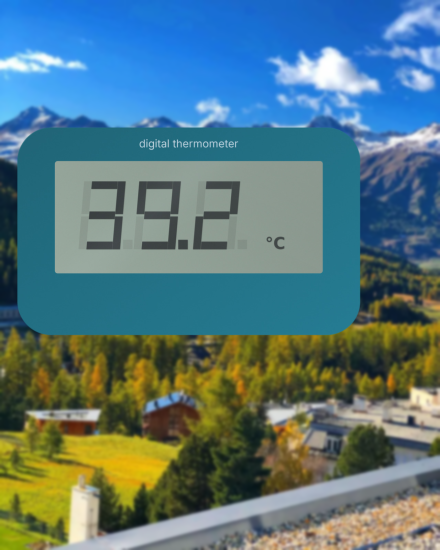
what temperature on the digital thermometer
39.2 °C
